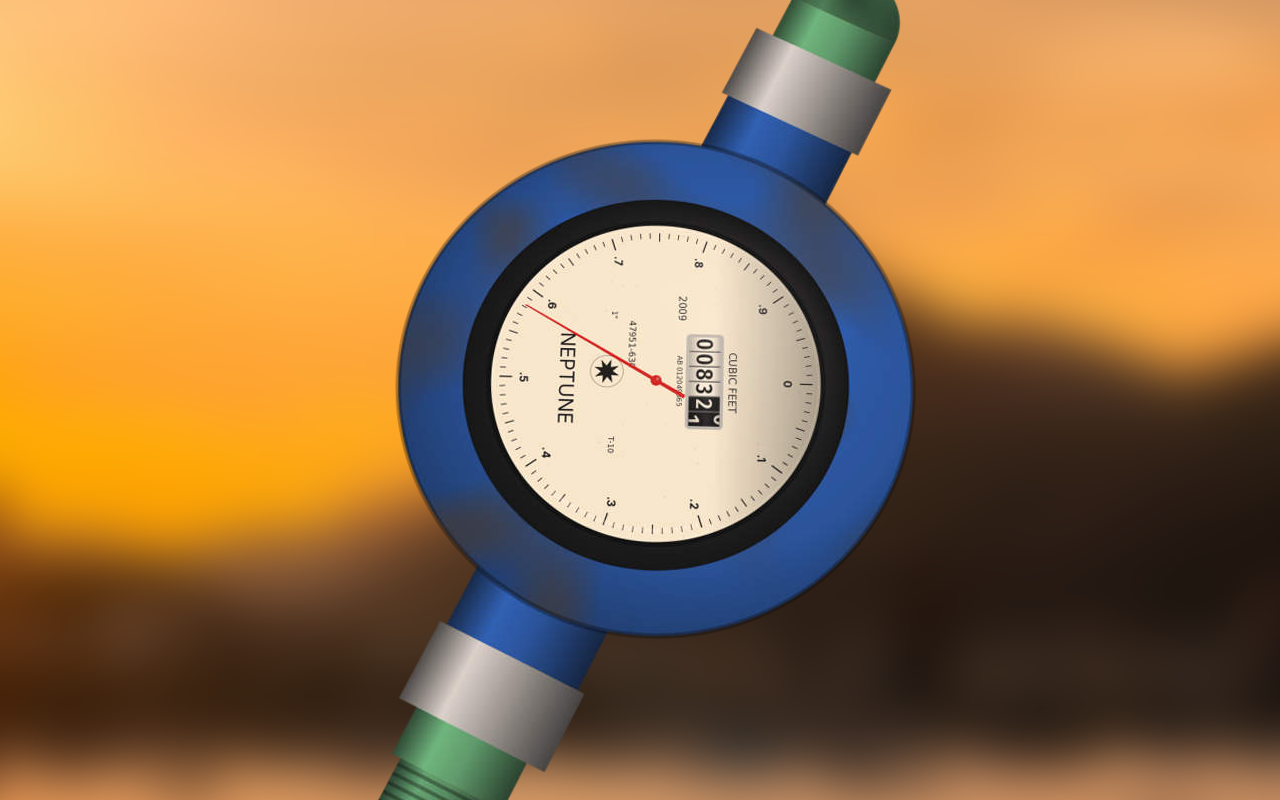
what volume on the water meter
8320.58 ft³
